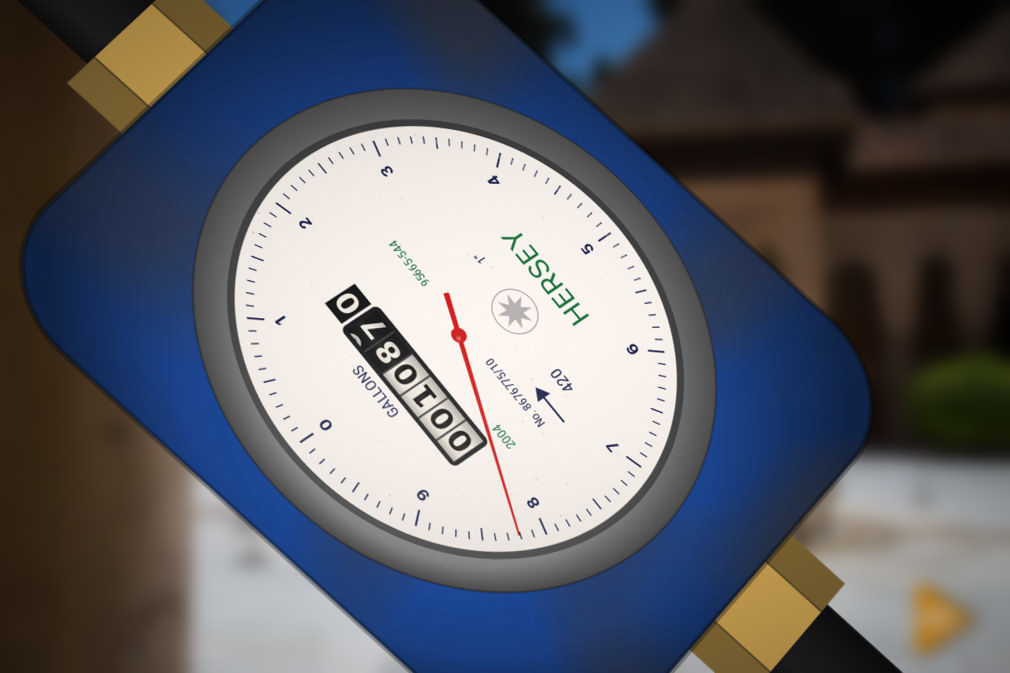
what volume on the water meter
10868.2 gal
